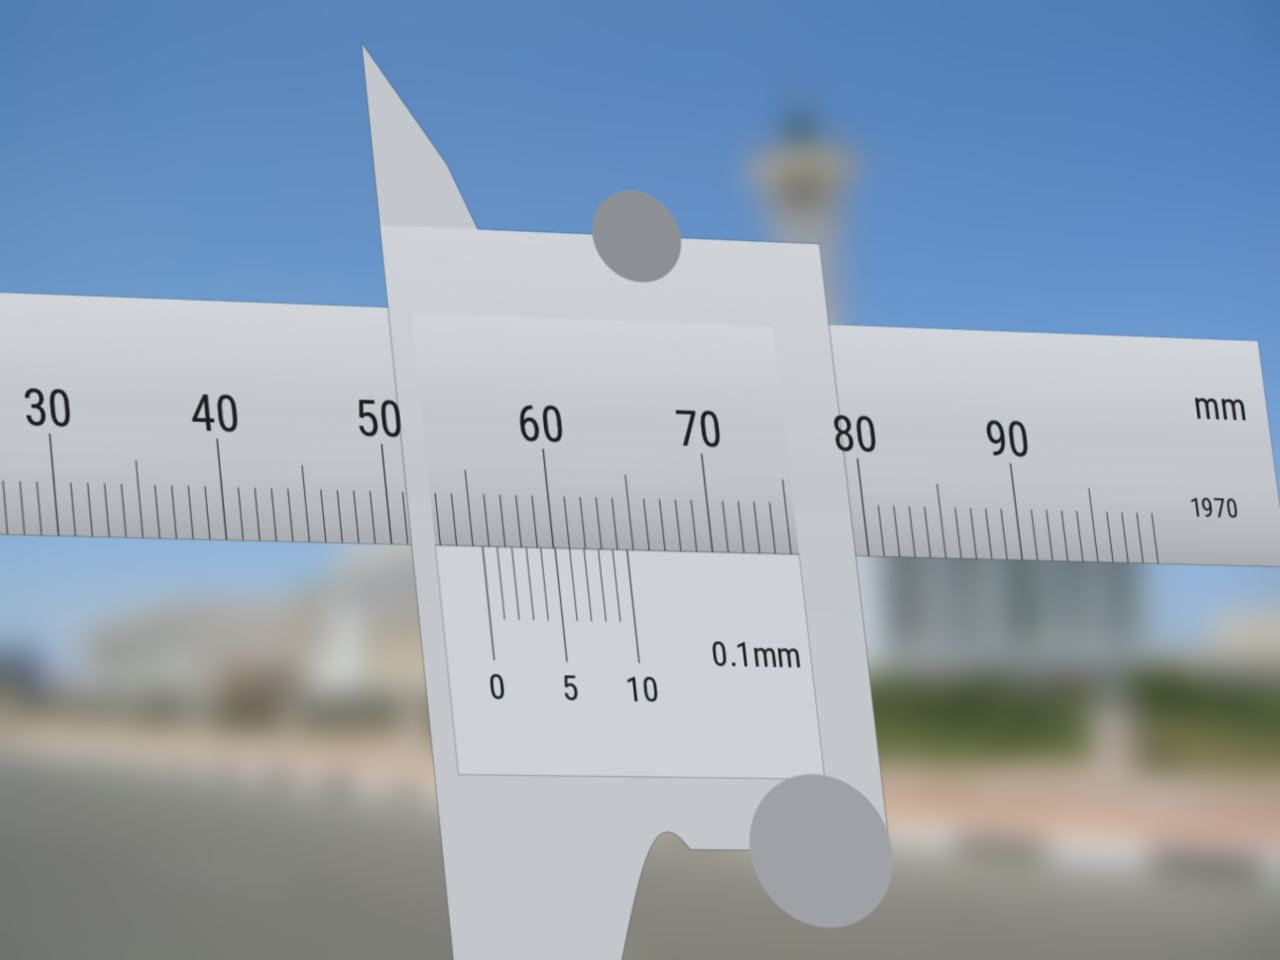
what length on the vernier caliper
55.6 mm
